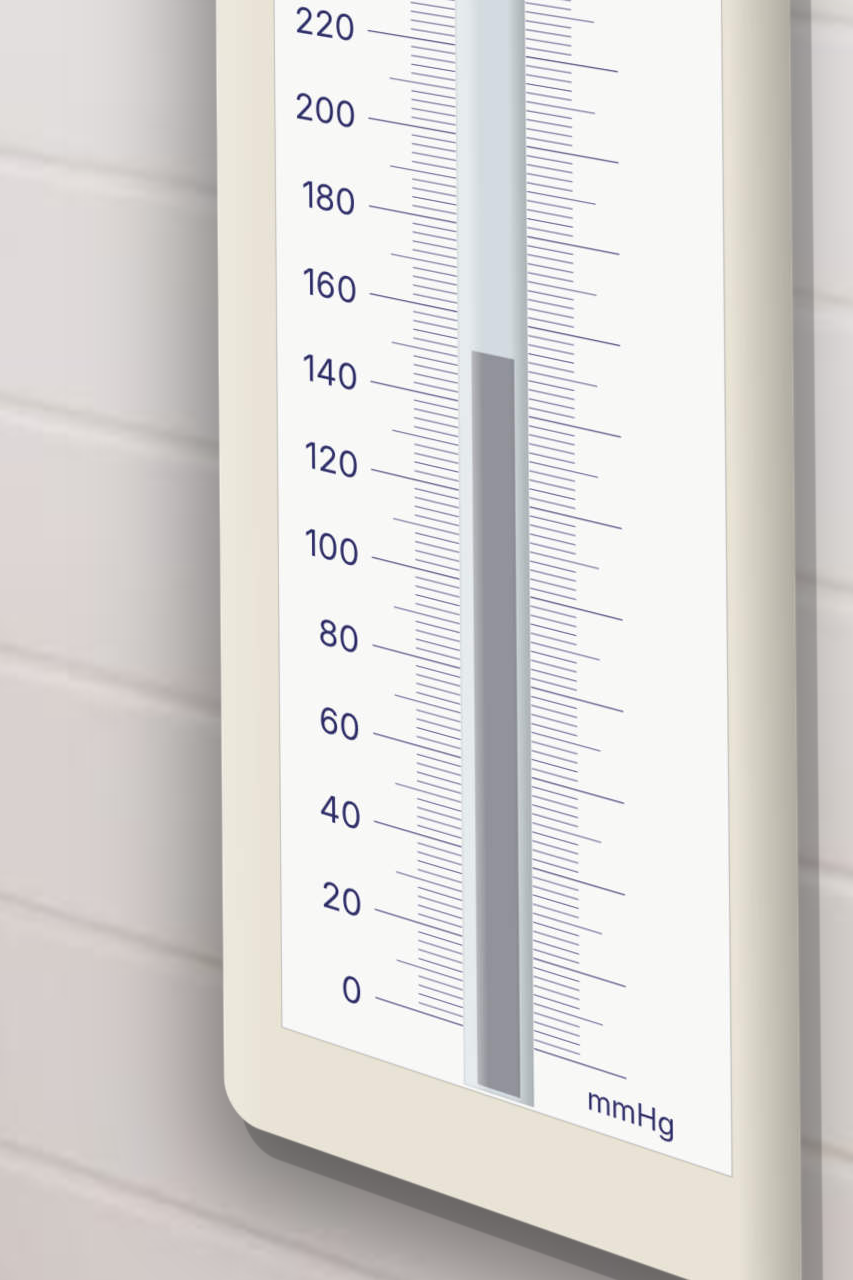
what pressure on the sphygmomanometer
152 mmHg
